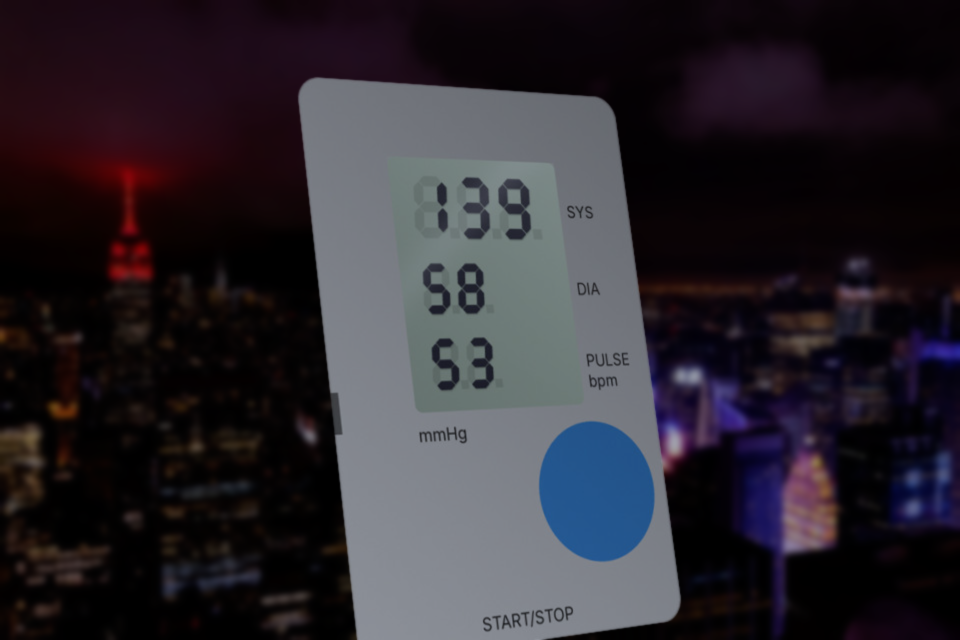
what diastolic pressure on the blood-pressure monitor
58 mmHg
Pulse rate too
53 bpm
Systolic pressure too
139 mmHg
